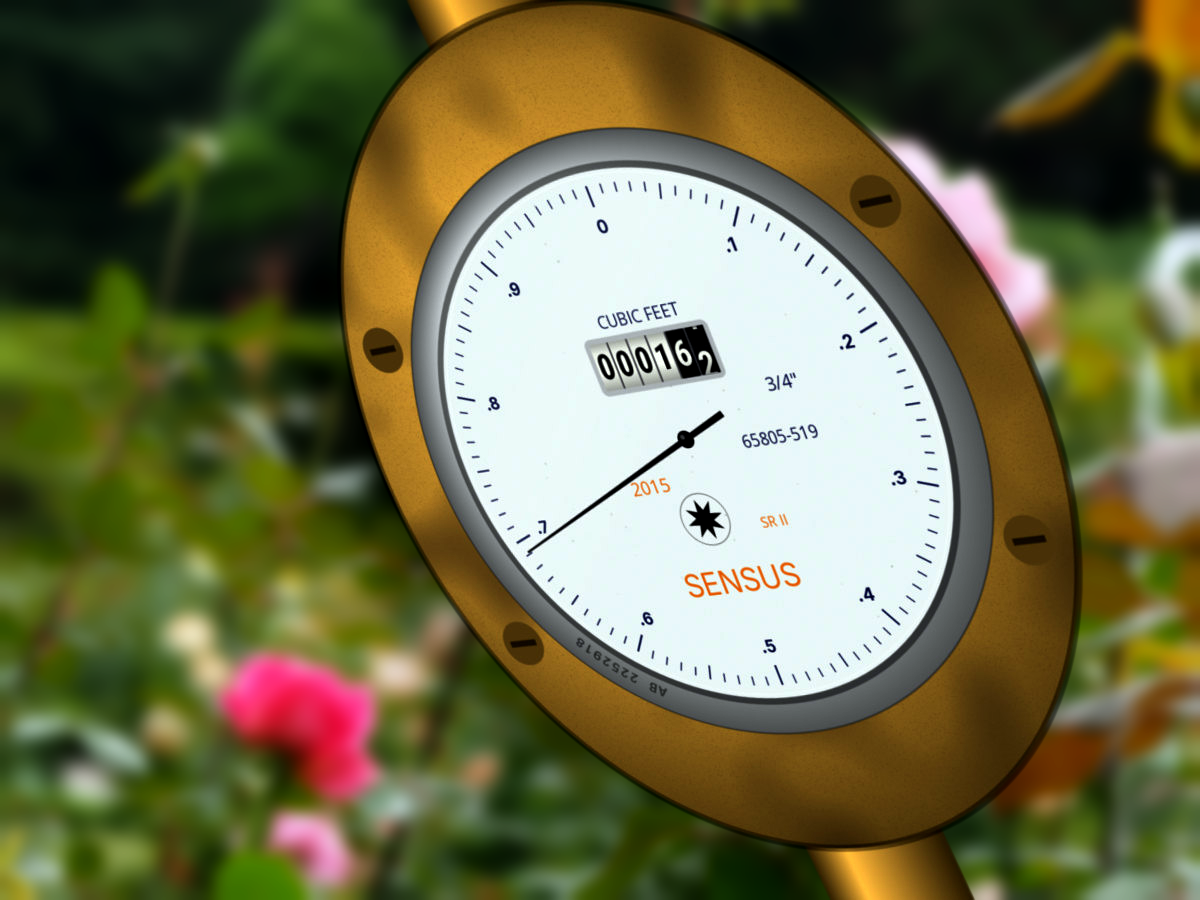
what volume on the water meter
161.69 ft³
